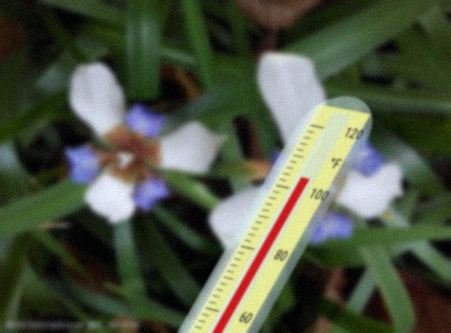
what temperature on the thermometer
104 °F
